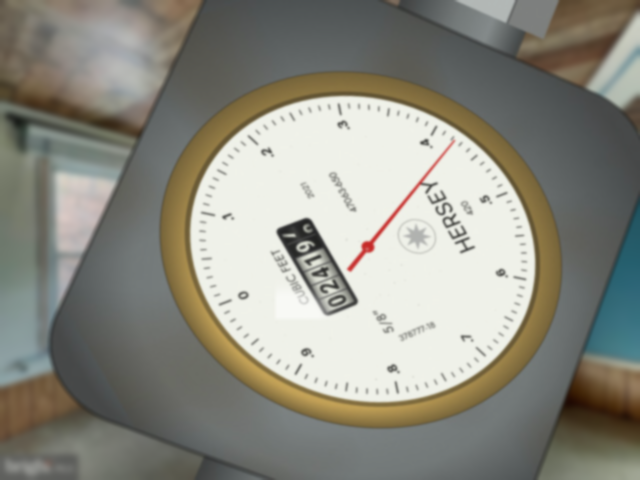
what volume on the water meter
24197.42 ft³
